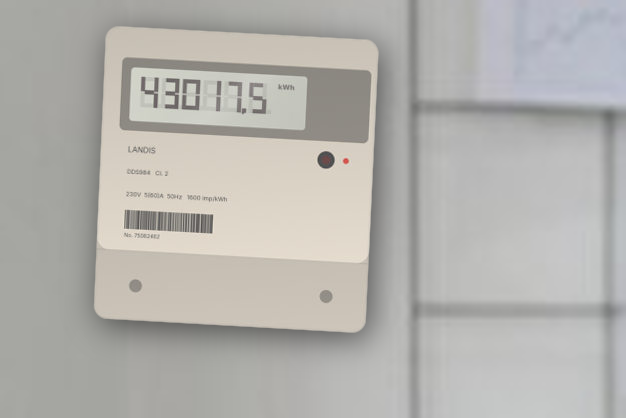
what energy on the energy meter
43017.5 kWh
